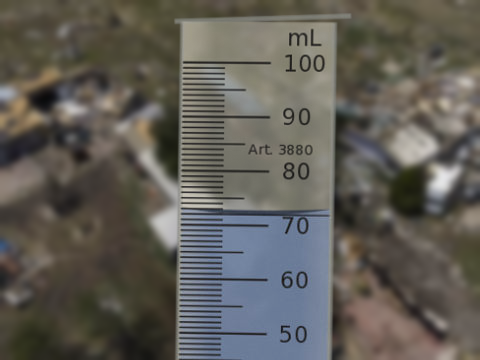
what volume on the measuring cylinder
72 mL
